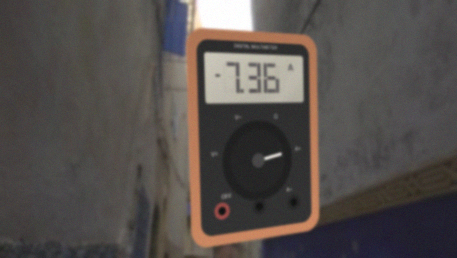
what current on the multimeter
-7.36 A
